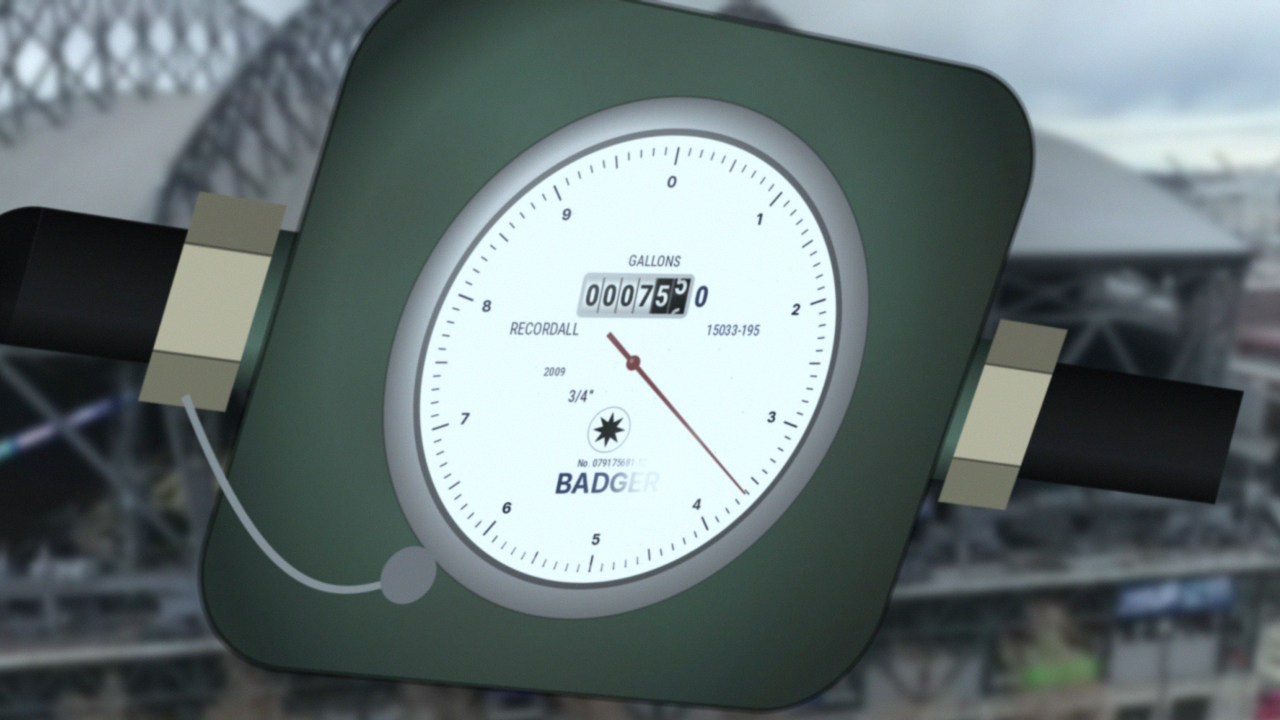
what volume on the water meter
7553.6 gal
